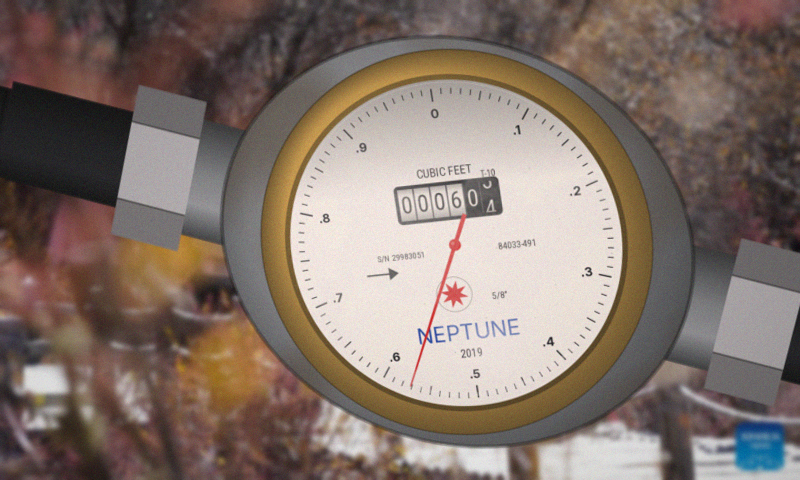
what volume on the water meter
603.57 ft³
